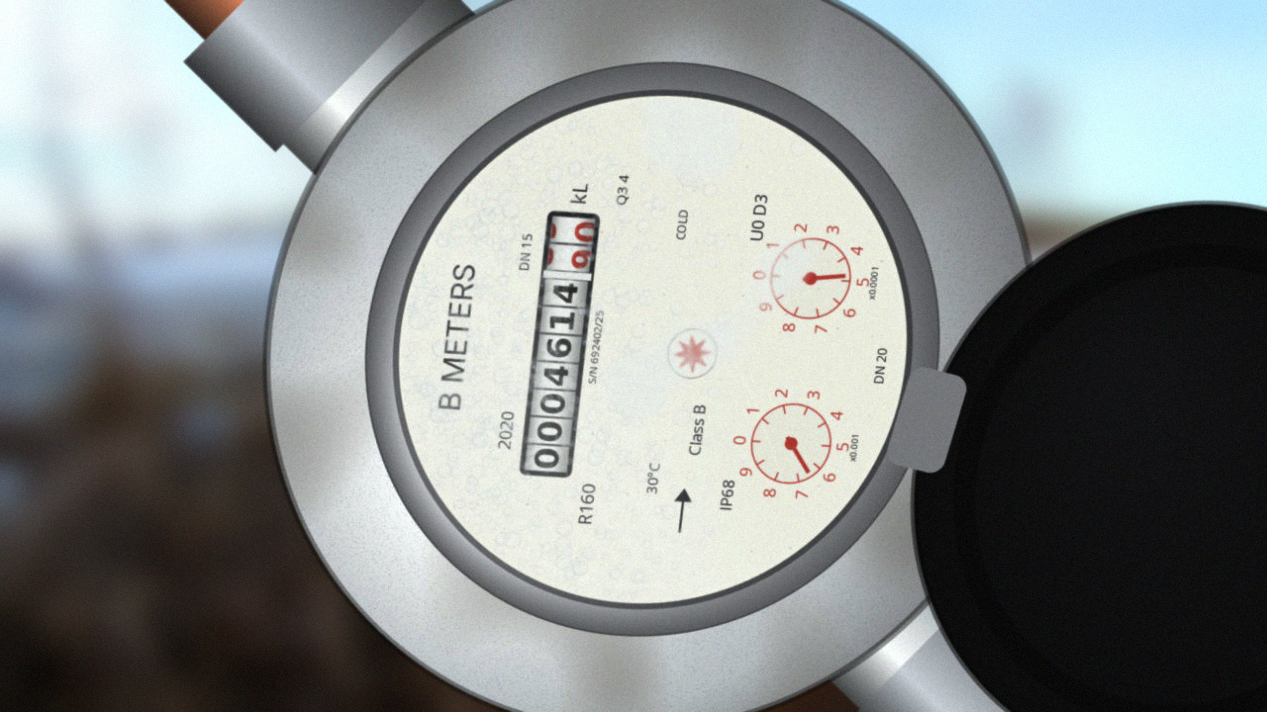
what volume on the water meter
4614.8964 kL
